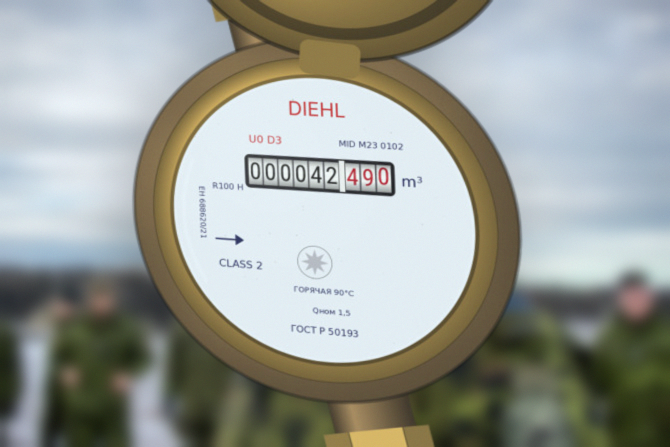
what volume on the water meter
42.490 m³
